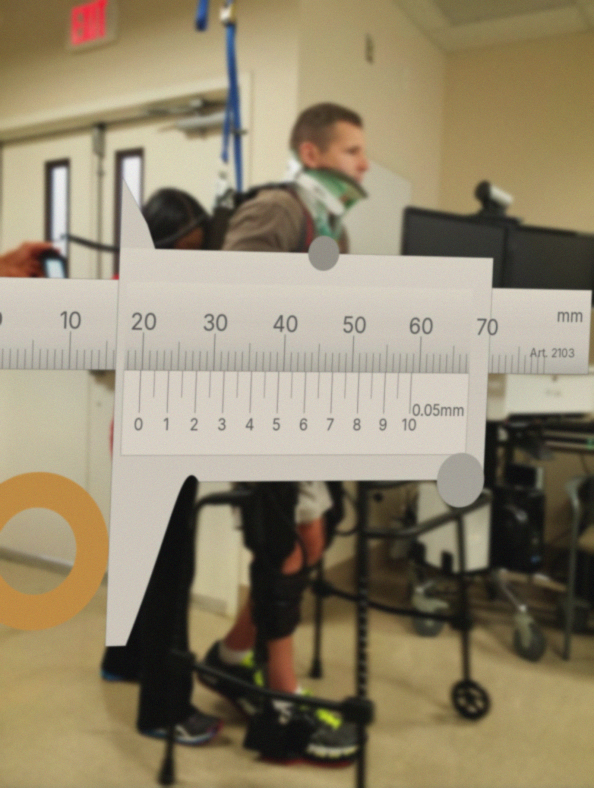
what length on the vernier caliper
19.8 mm
